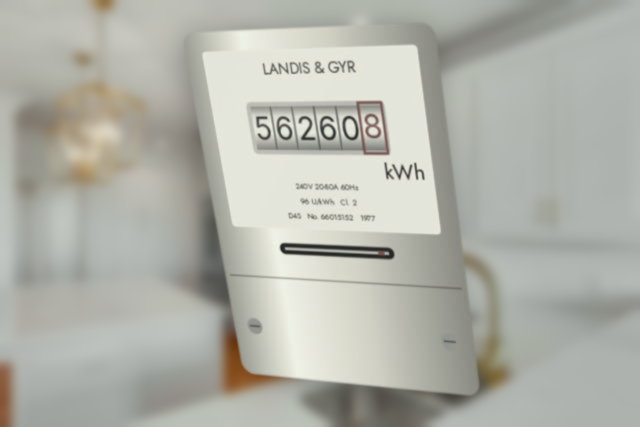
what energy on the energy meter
56260.8 kWh
